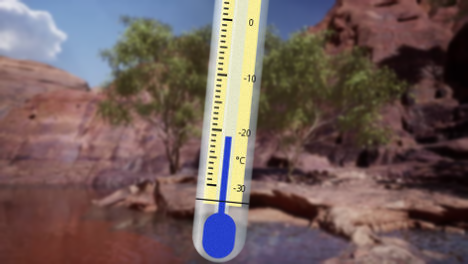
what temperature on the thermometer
-21 °C
